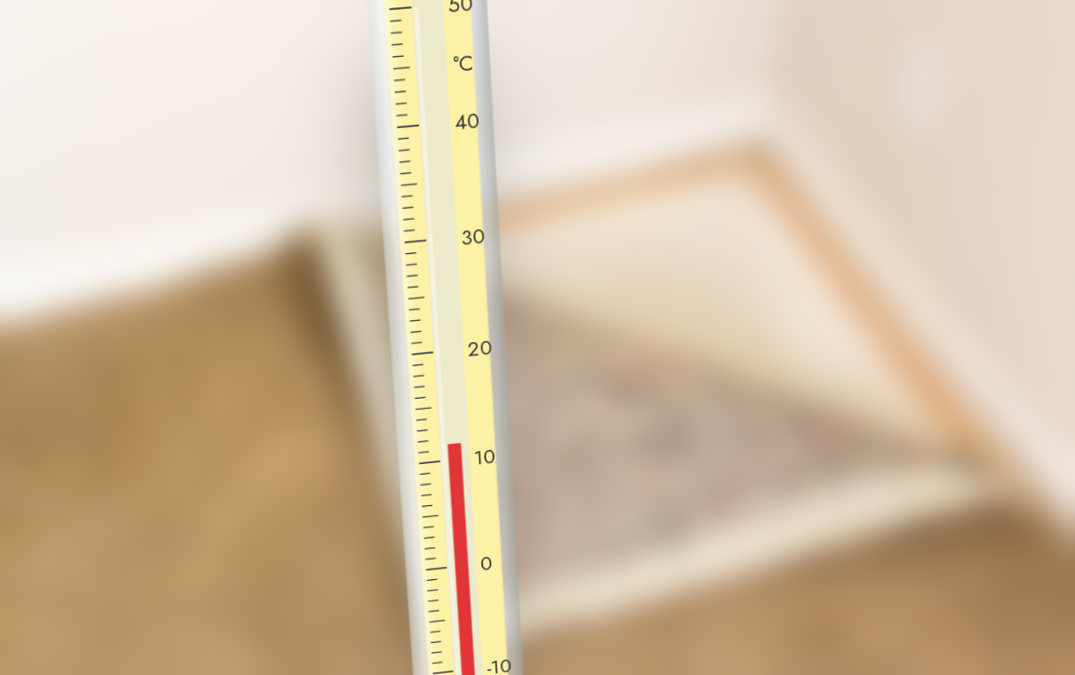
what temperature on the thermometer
11.5 °C
